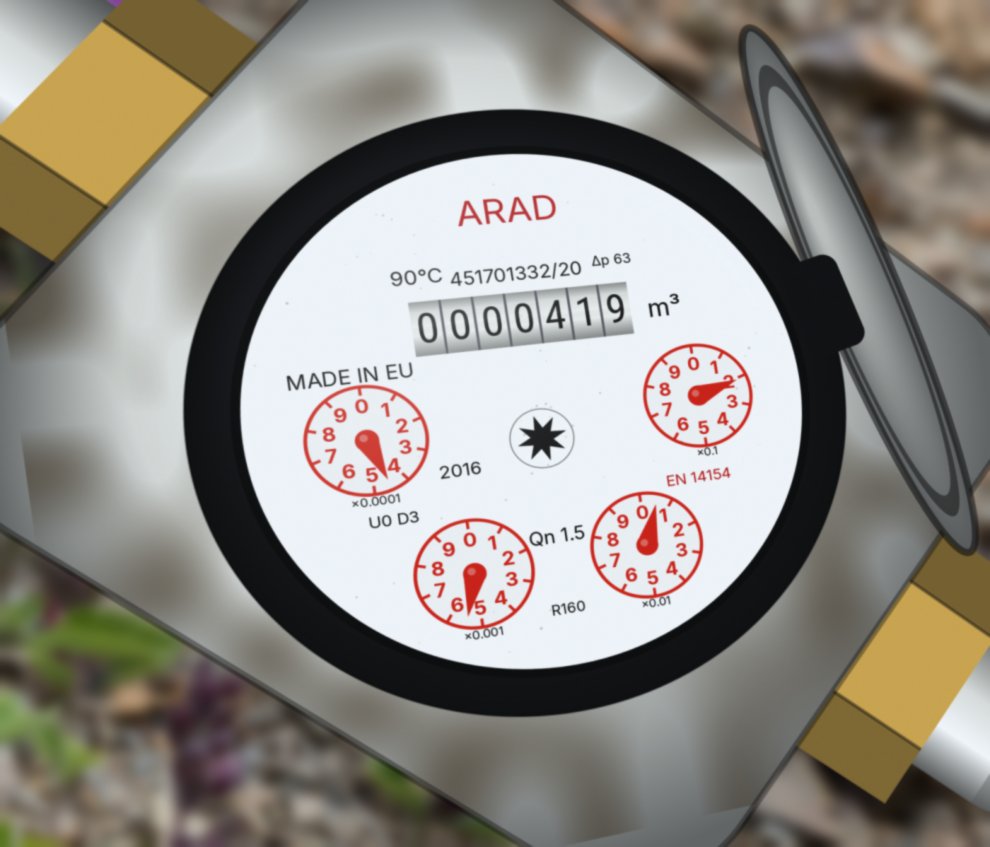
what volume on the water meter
419.2054 m³
